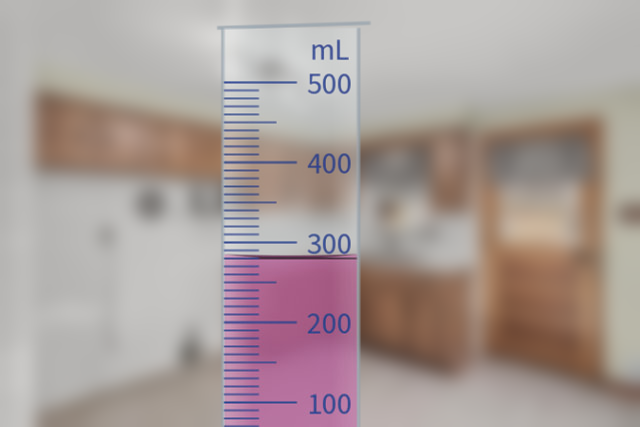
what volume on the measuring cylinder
280 mL
